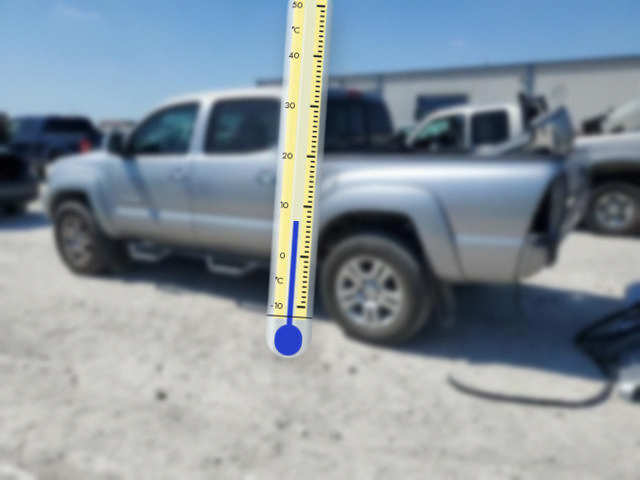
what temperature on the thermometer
7 °C
